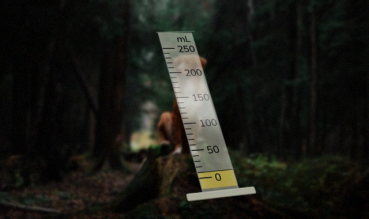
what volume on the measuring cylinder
10 mL
